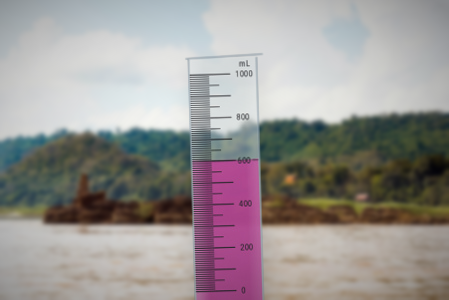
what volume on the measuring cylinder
600 mL
